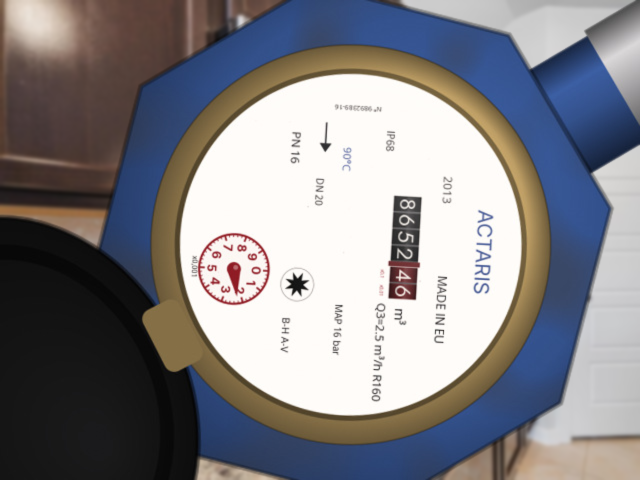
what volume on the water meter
8652.462 m³
